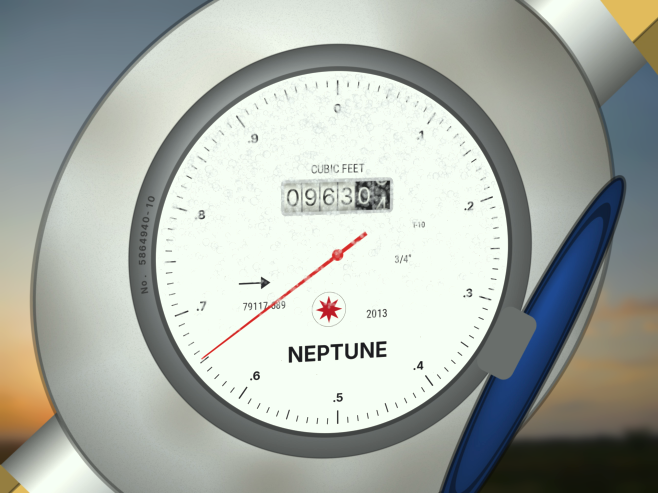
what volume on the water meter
96303.65 ft³
